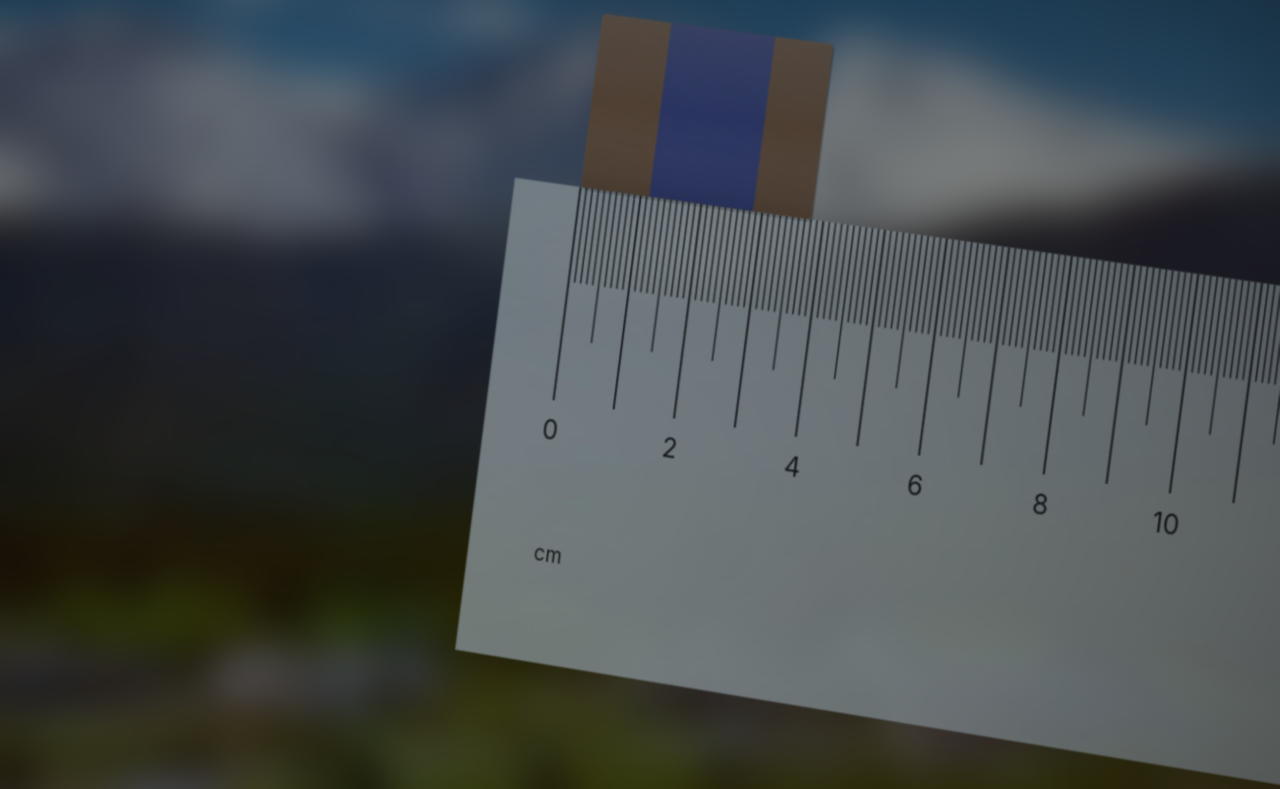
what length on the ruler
3.8 cm
